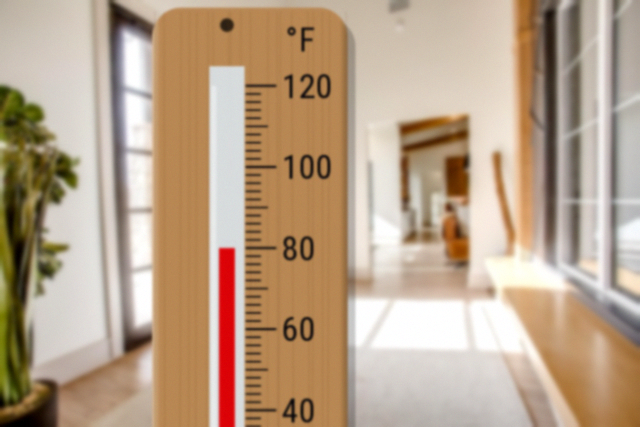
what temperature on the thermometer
80 °F
